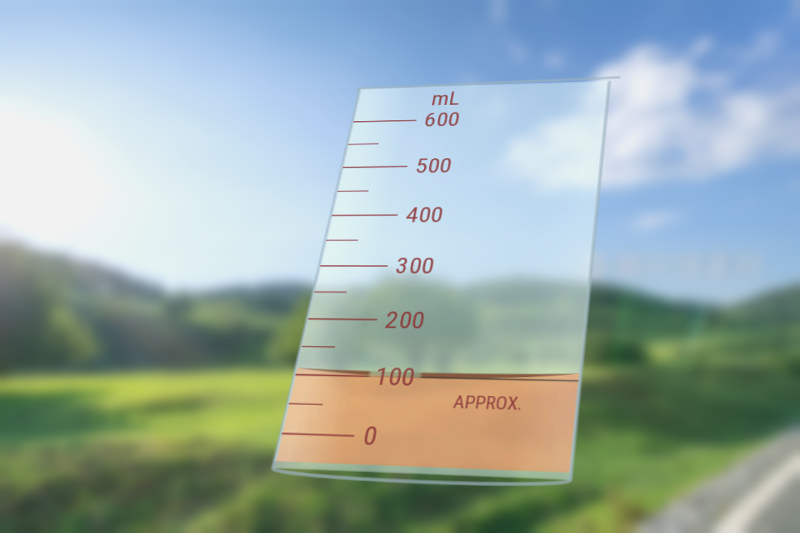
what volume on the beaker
100 mL
